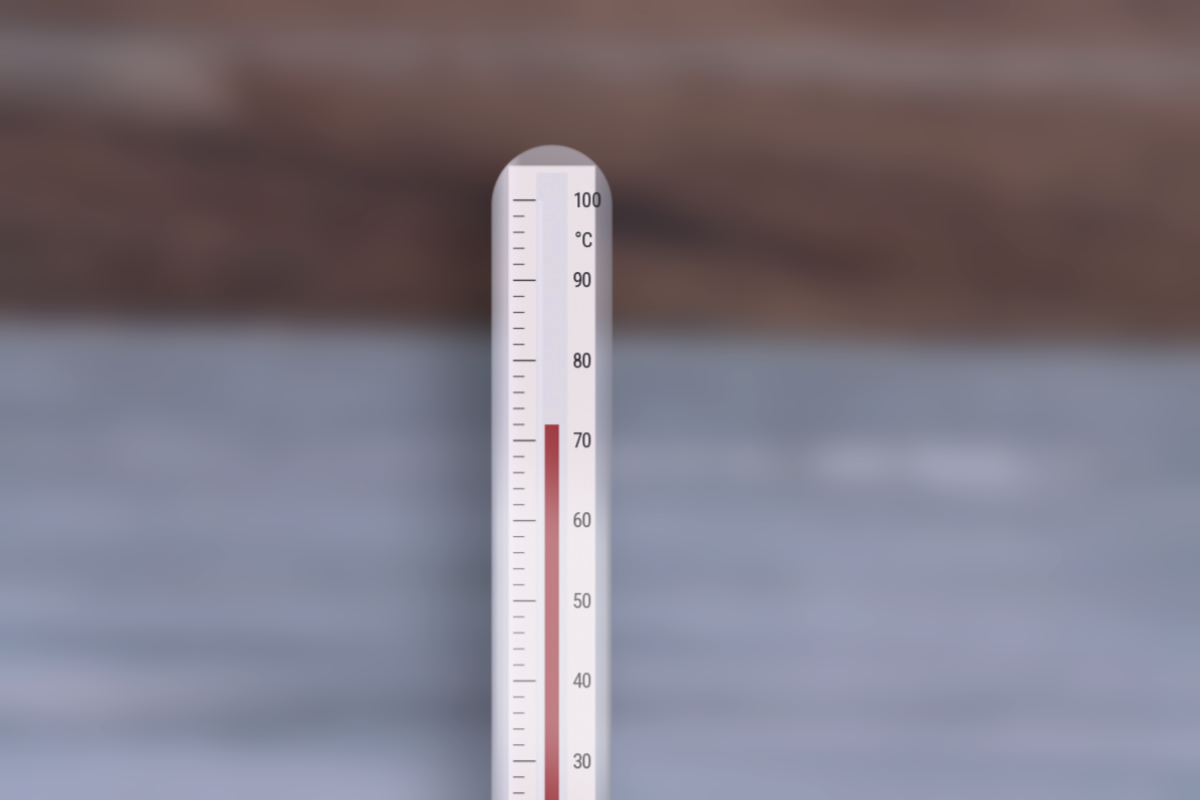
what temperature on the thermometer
72 °C
